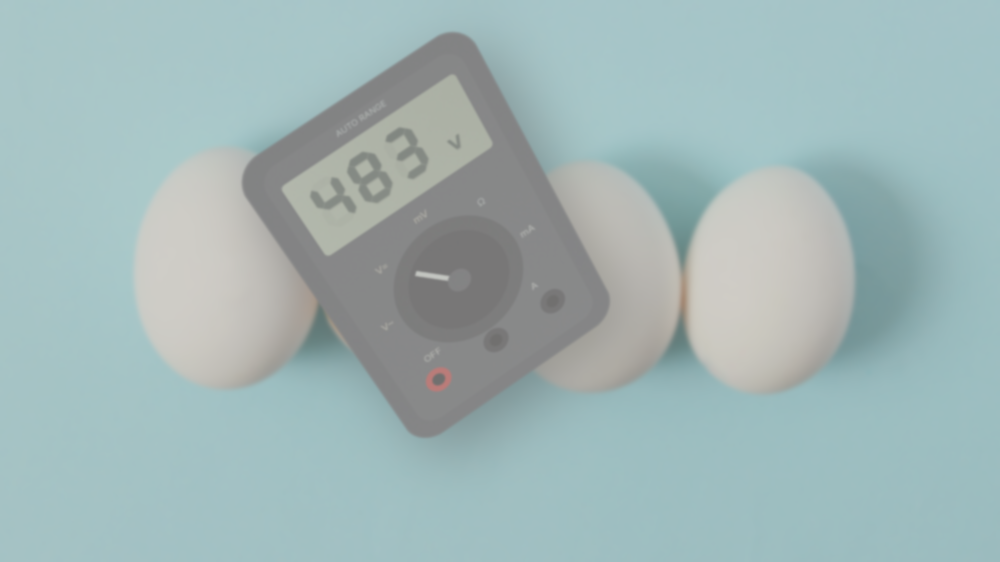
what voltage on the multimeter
483 V
